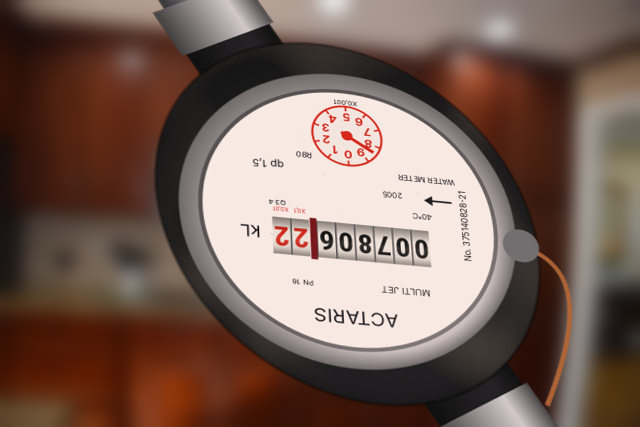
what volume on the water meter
7806.228 kL
